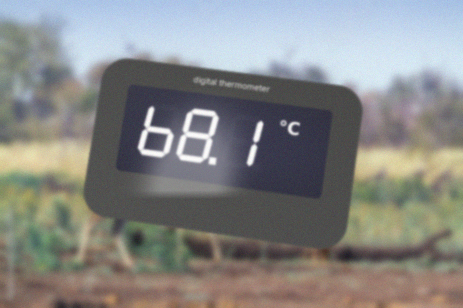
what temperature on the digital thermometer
68.1 °C
